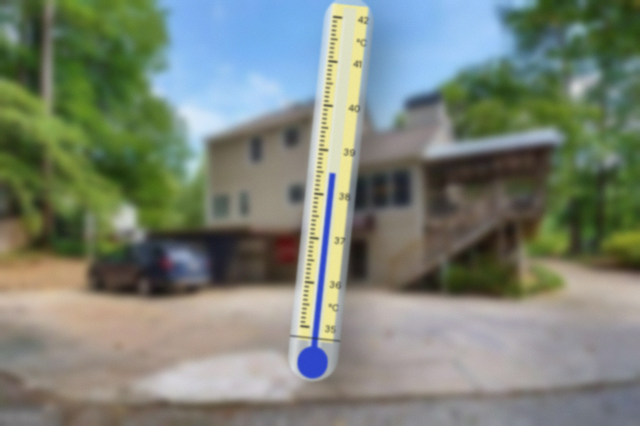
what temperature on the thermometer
38.5 °C
